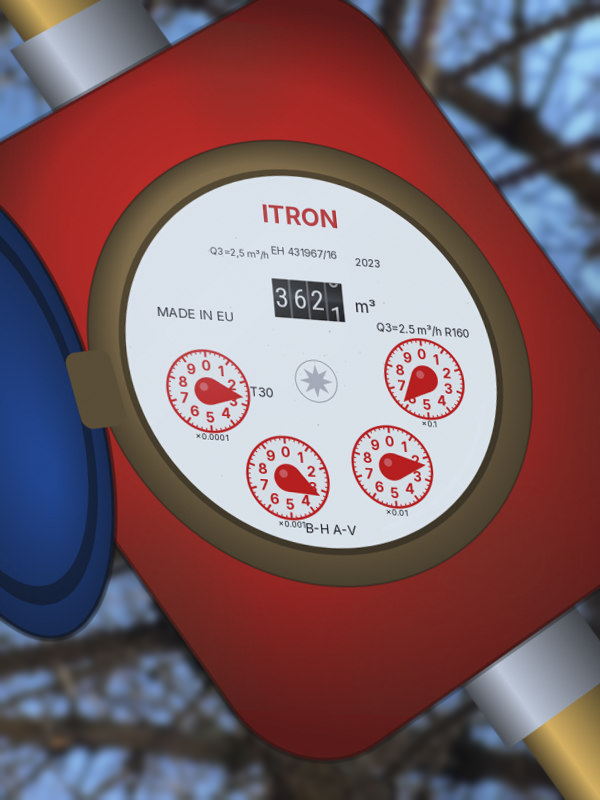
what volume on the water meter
3620.6232 m³
